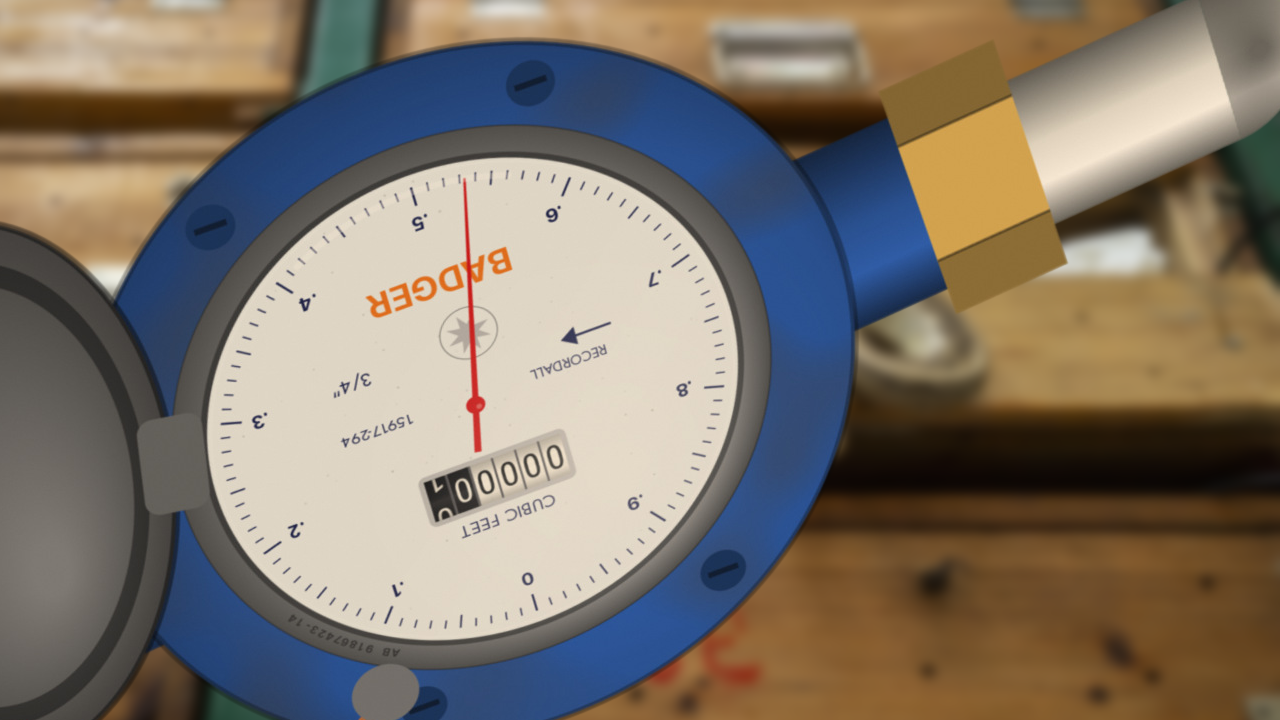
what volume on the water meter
0.53 ft³
